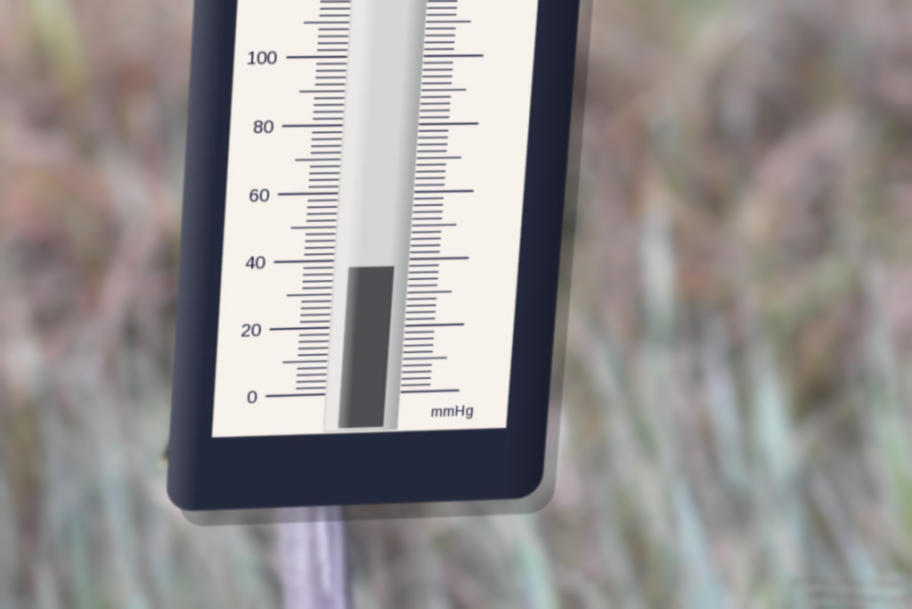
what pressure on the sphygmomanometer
38 mmHg
